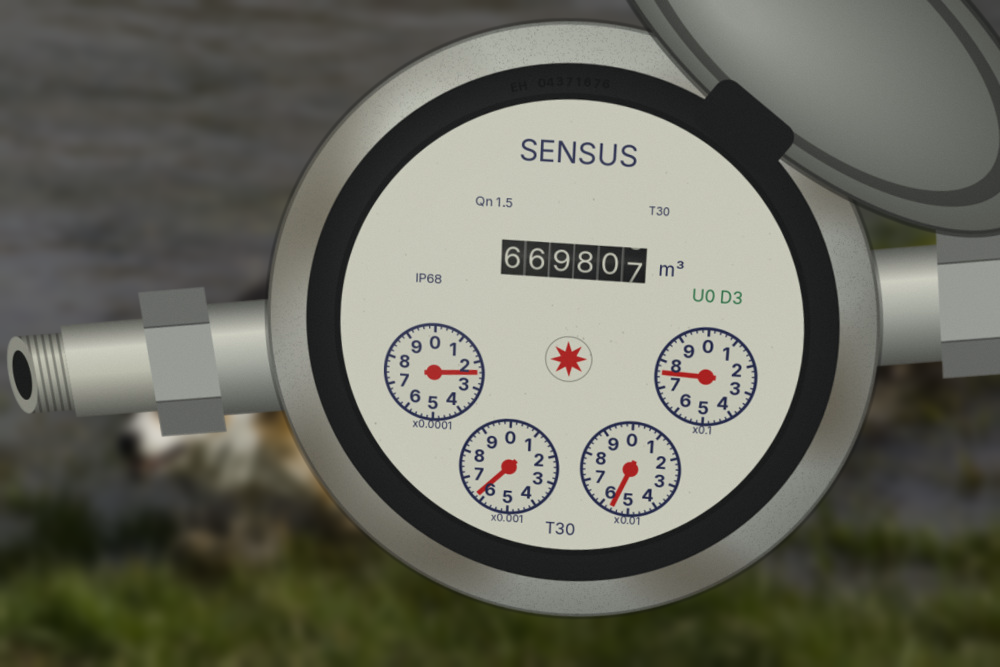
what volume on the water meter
669806.7562 m³
